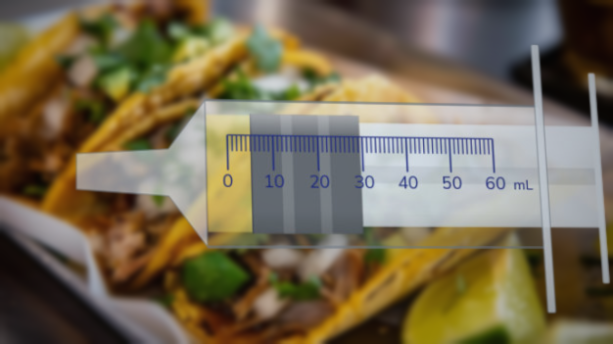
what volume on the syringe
5 mL
